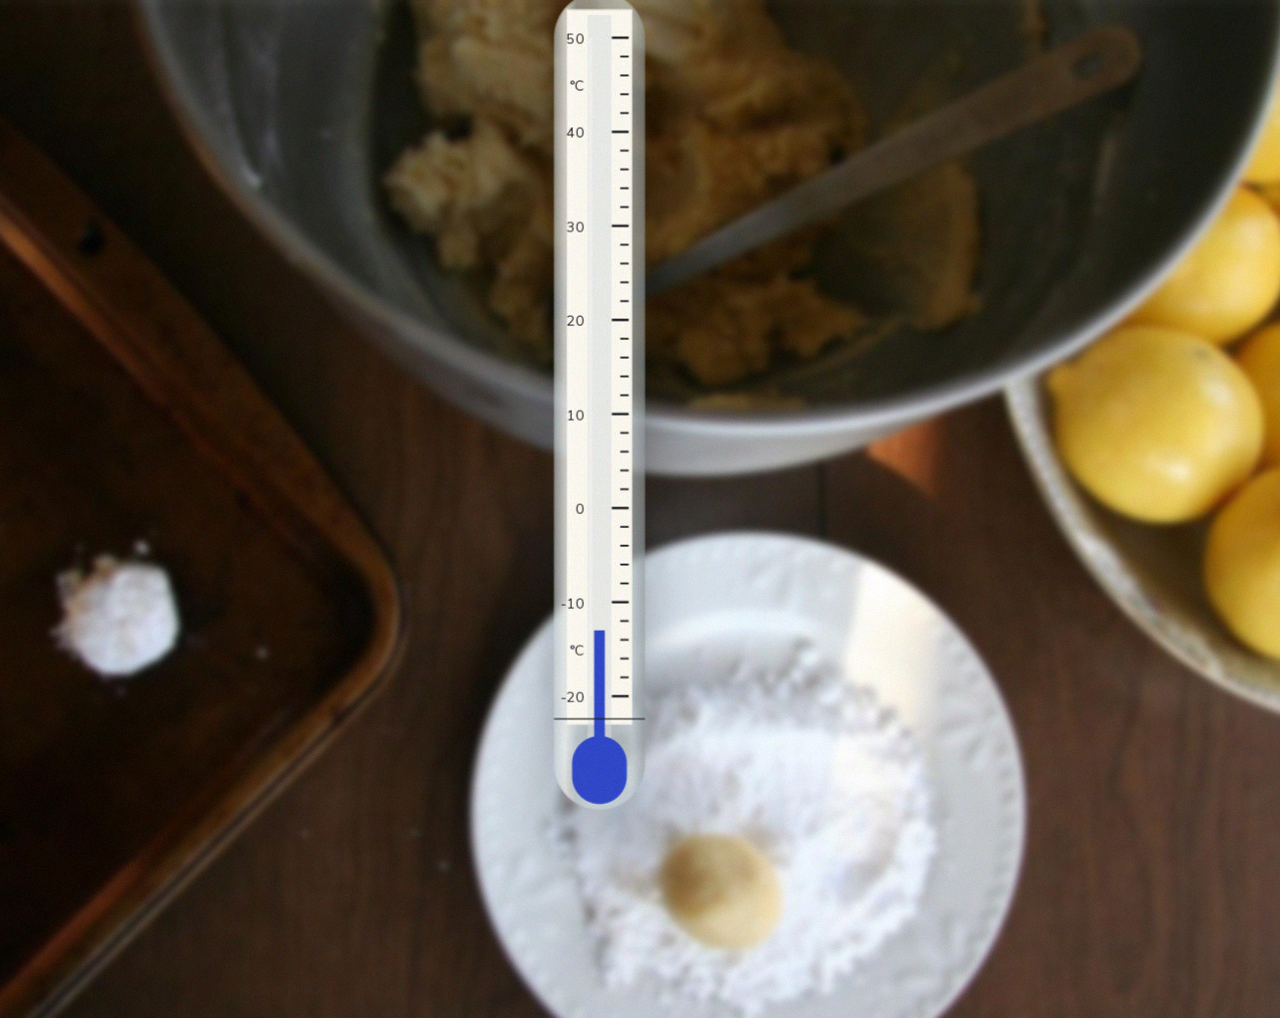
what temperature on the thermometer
-13 °C
